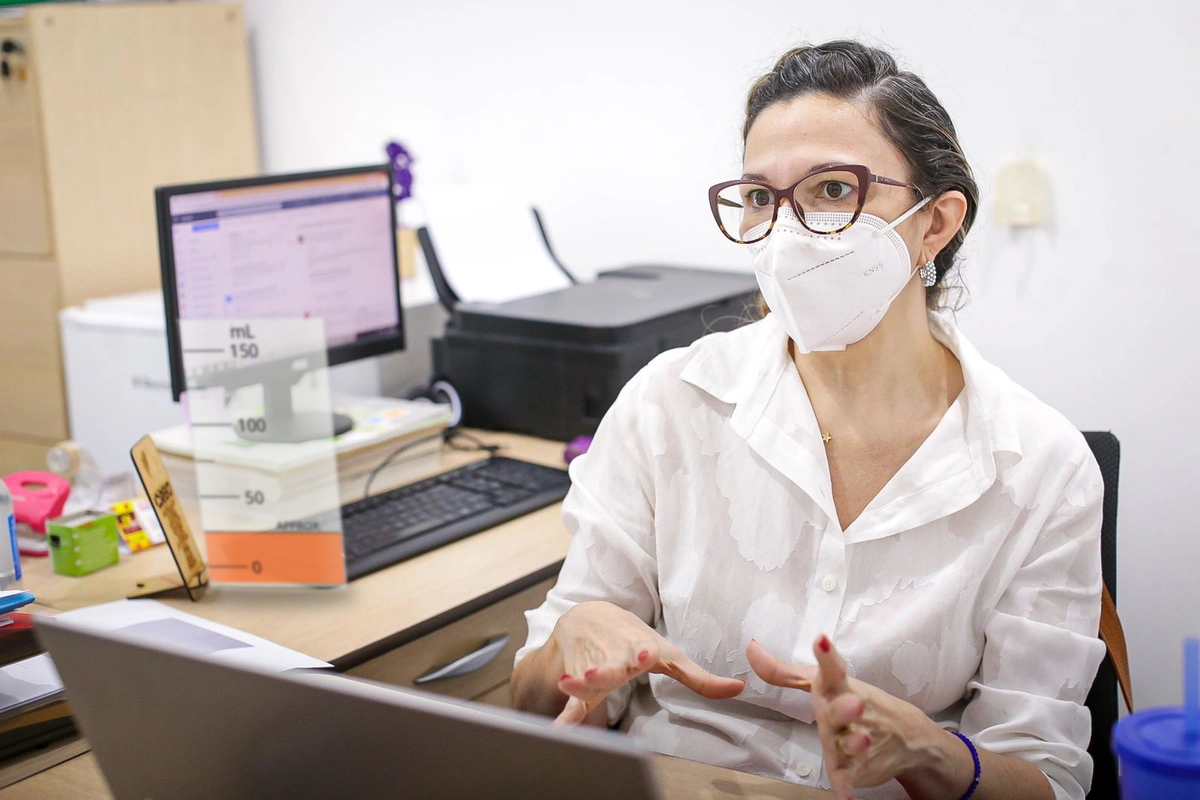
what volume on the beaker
25 mL
